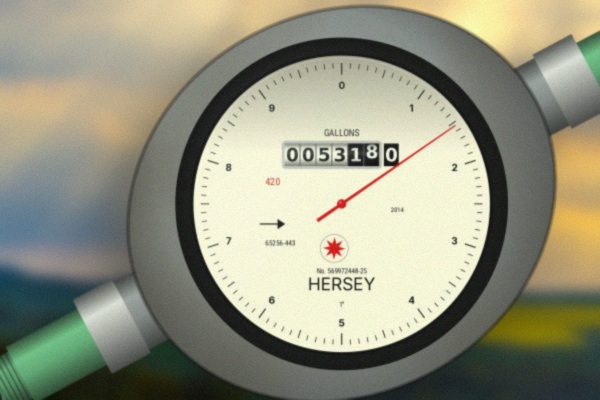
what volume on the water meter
53181.5 gal
